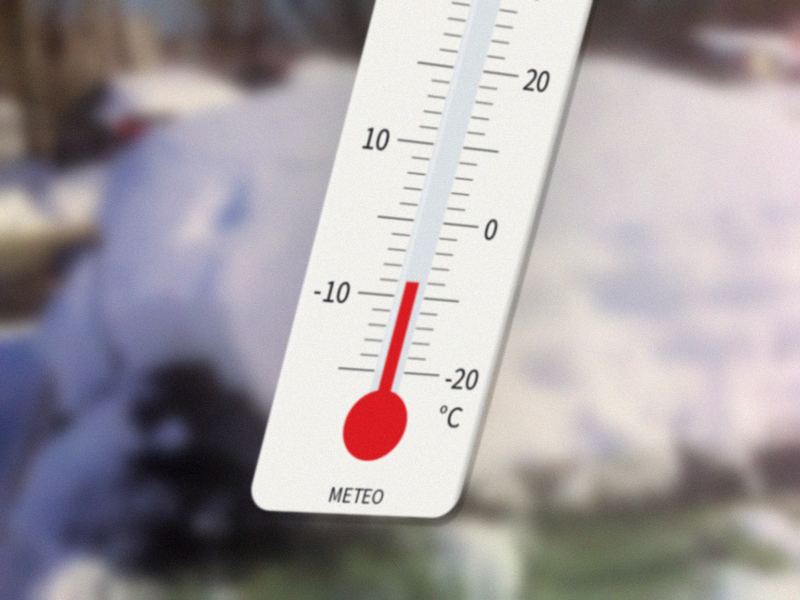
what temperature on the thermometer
-8 °C
